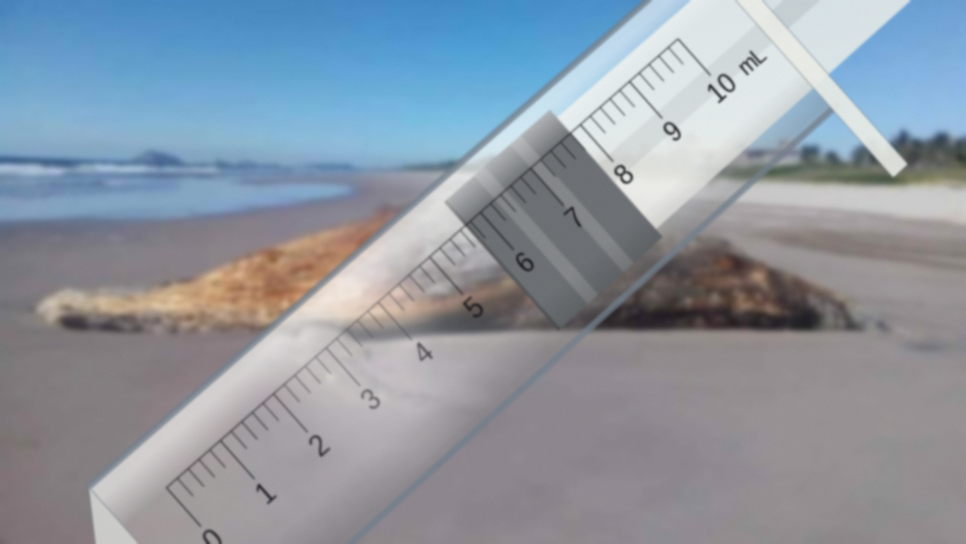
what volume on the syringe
5.7 mL
